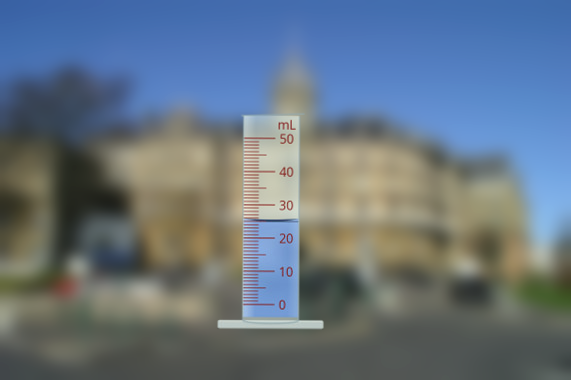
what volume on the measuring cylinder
25 mL
